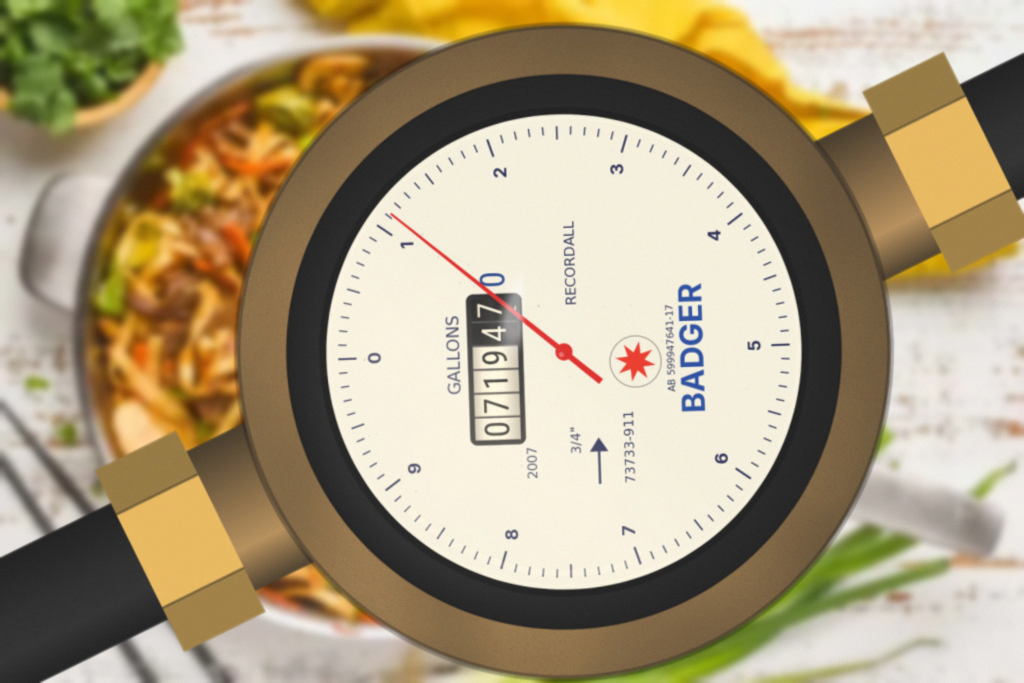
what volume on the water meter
719471.1 gal
